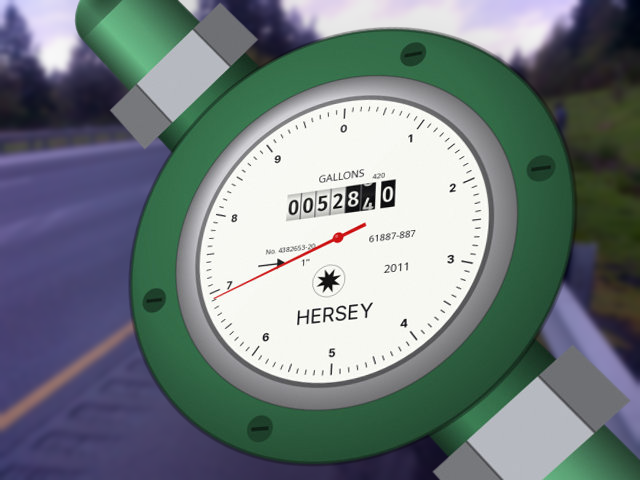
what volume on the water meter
52836.9 gal
